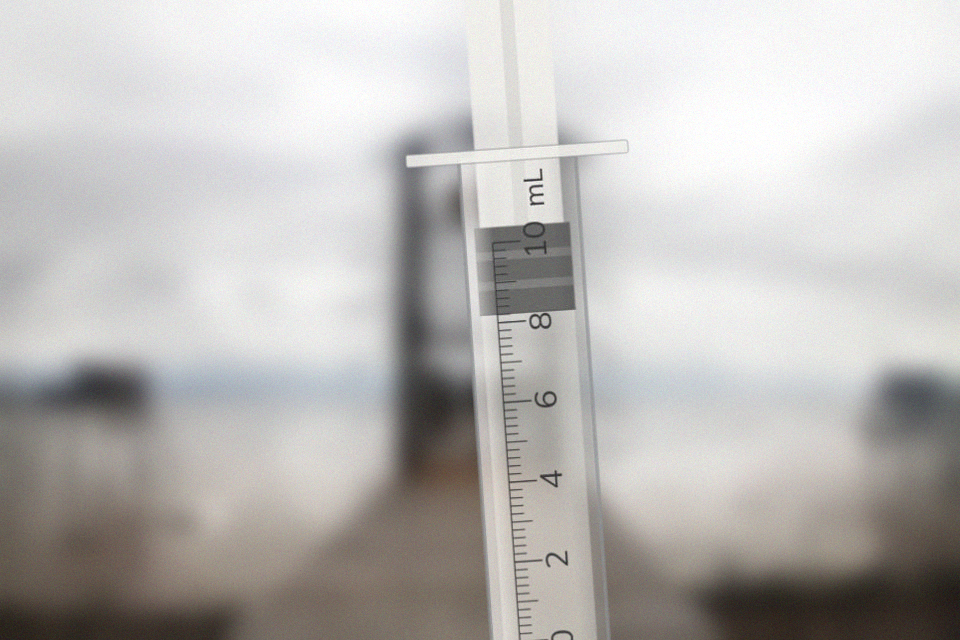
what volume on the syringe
8.2 mL
